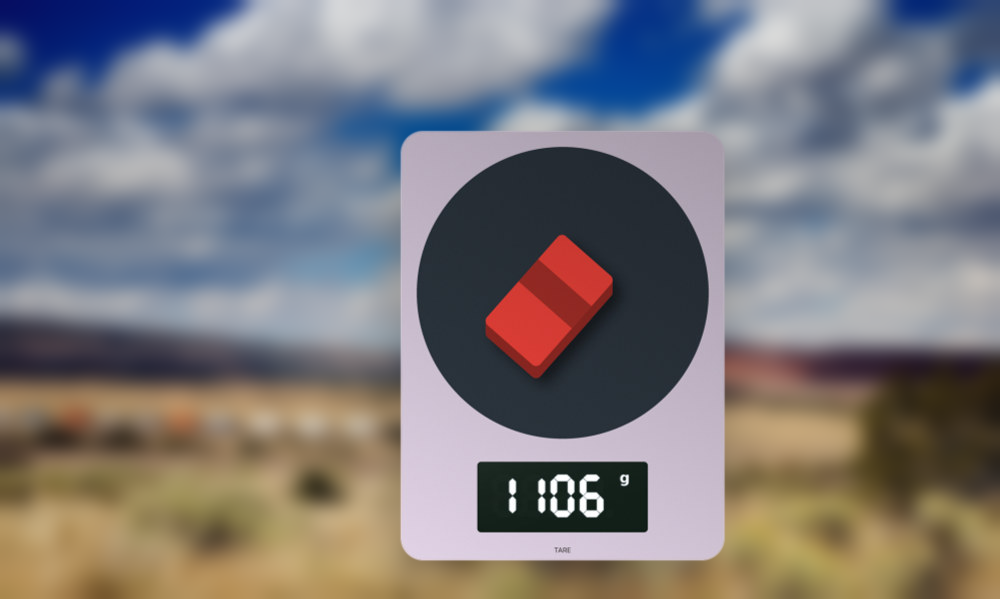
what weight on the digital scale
1106 g
